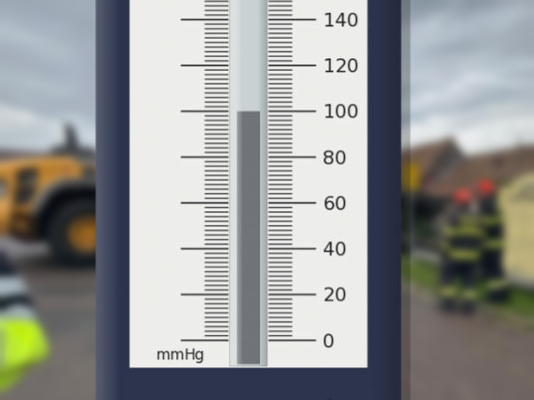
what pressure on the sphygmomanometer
100 mmHg
